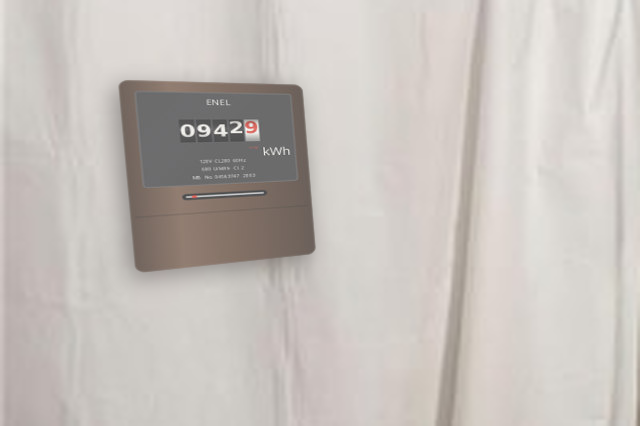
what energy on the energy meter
942.9 kWh
